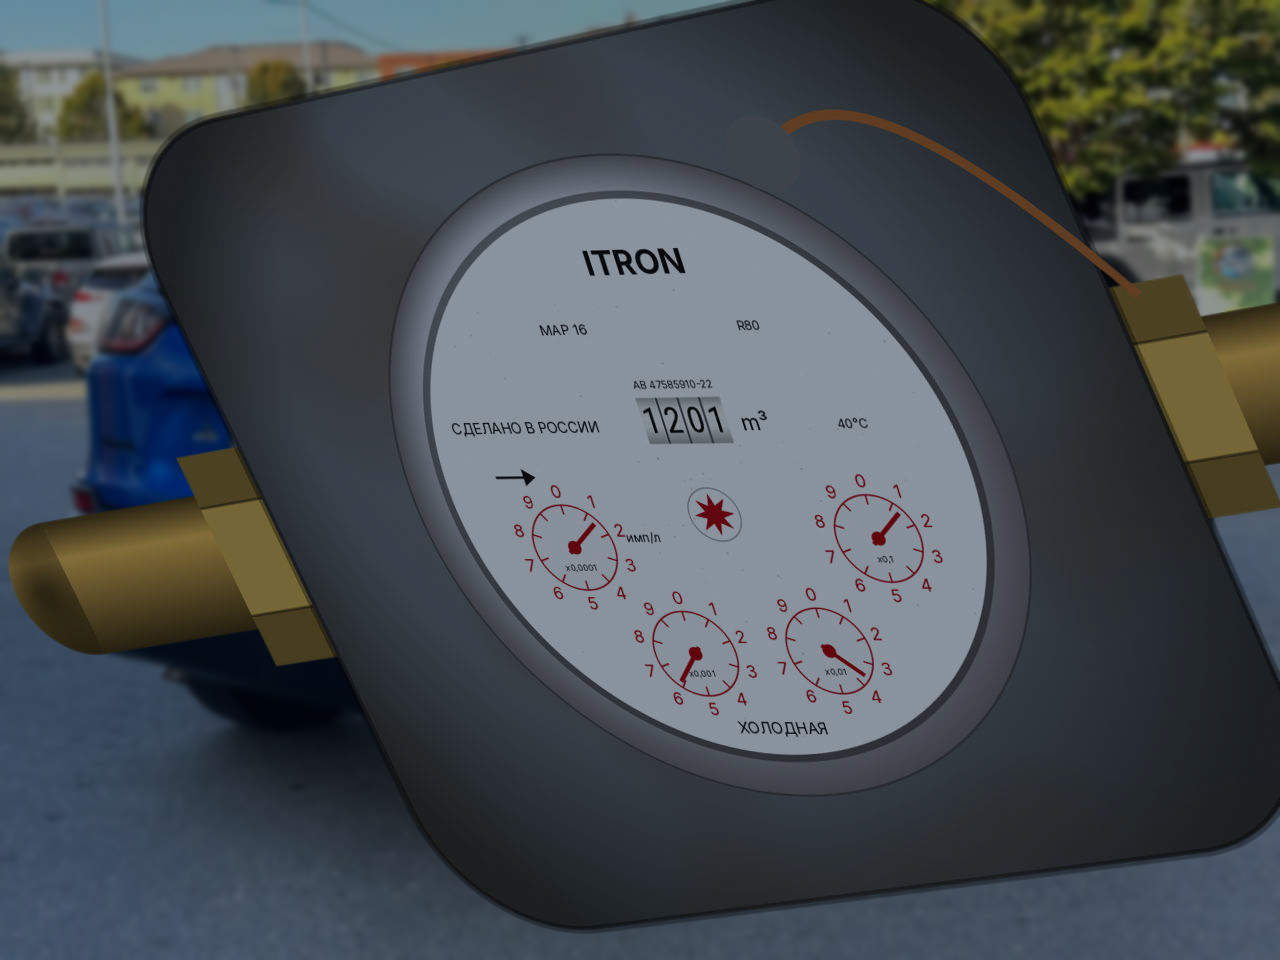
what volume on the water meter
1201.1361 m³
